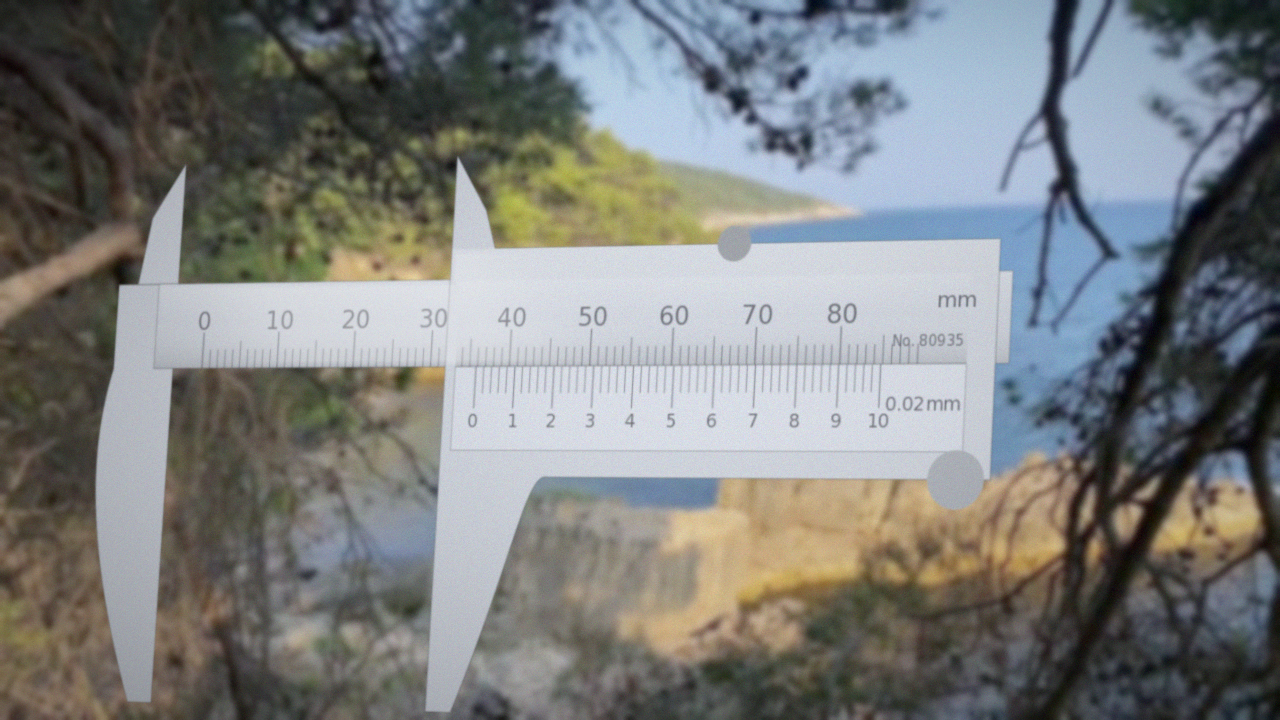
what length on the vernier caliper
35.8 mm
